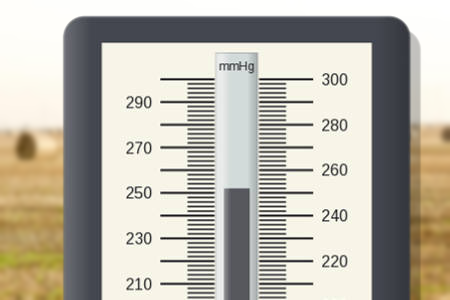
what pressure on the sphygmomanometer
252 mmHg
